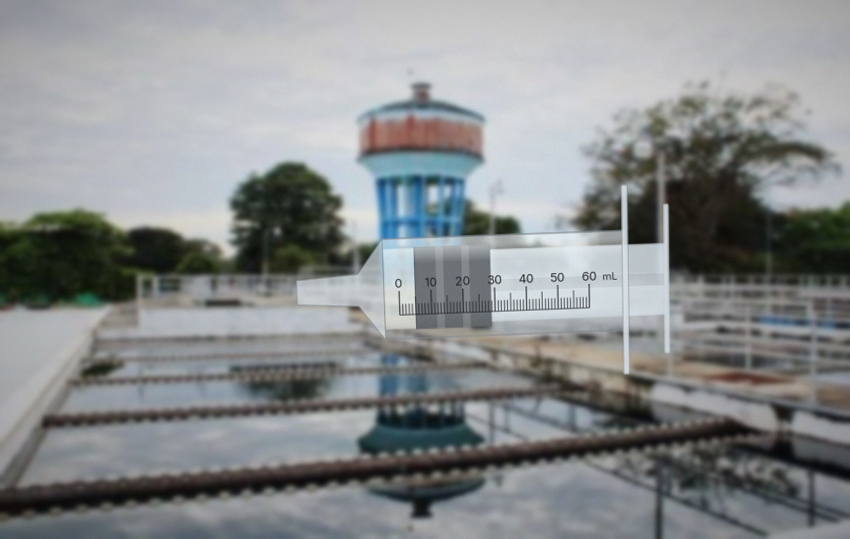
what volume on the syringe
5 mL
